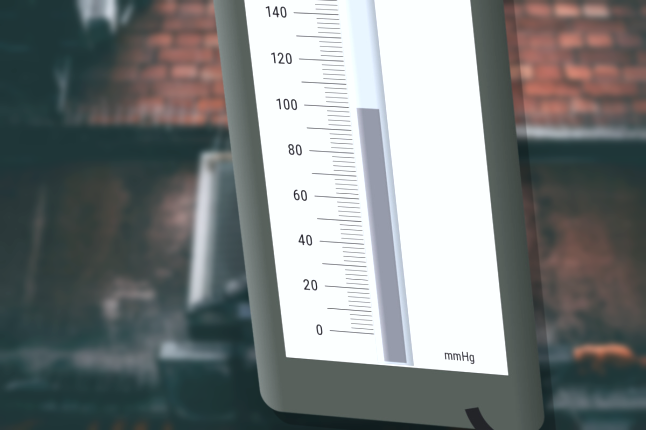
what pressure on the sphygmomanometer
100 mmHg
